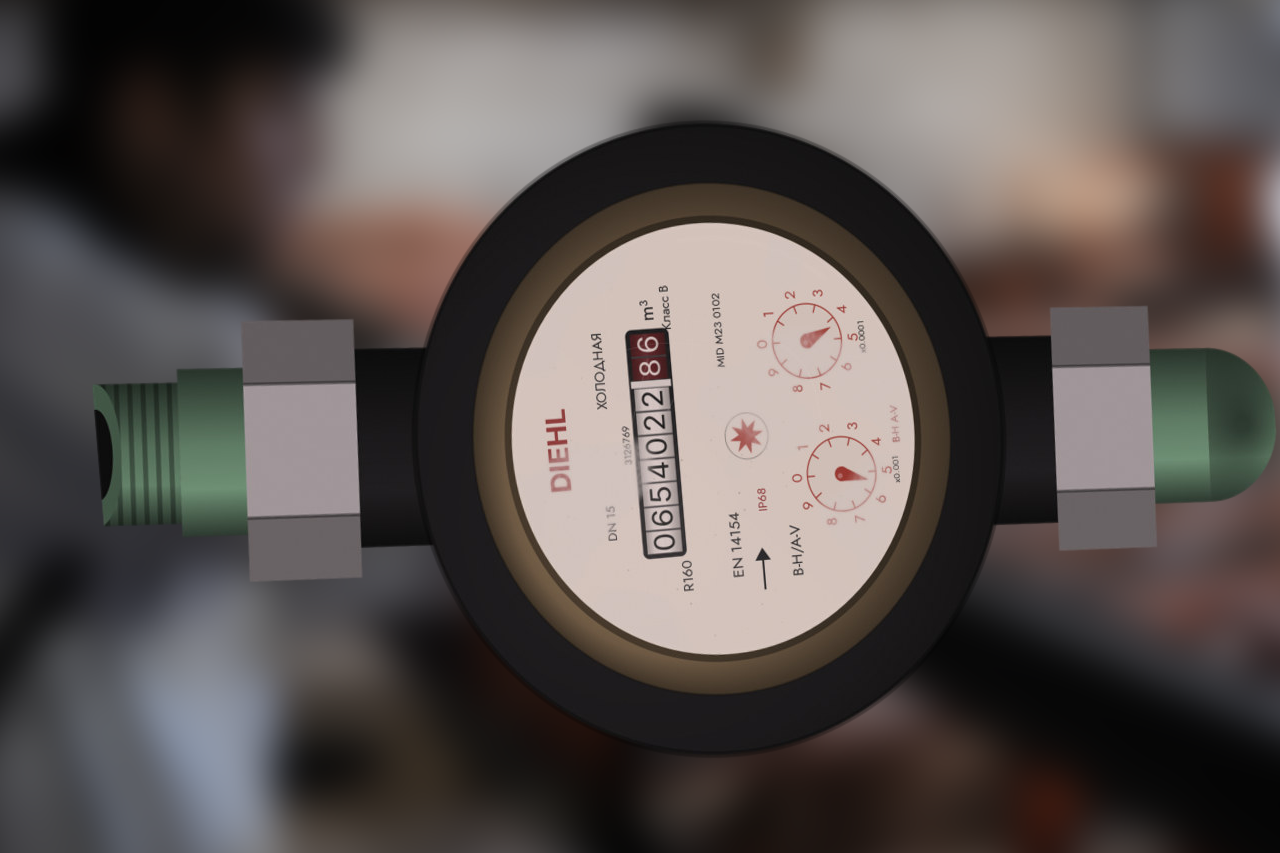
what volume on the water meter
654022.8654 m³
